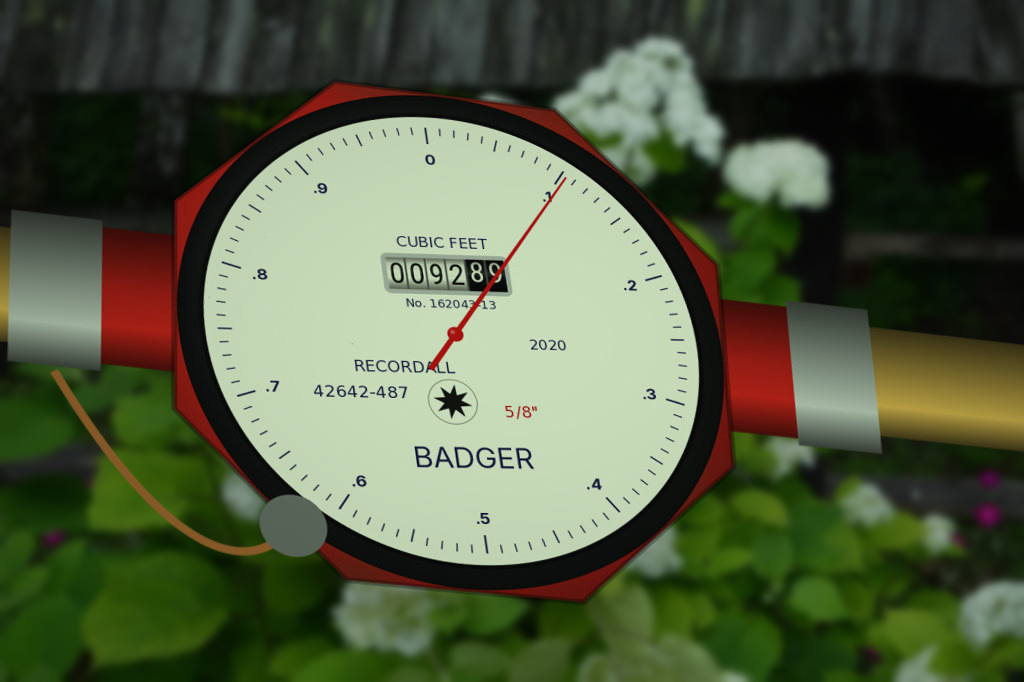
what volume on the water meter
9289.10 ft³
